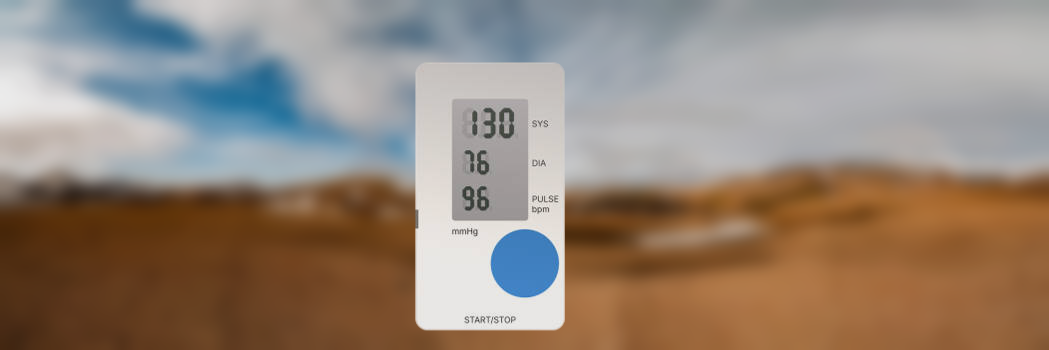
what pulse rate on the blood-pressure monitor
96 bpm
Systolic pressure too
130 mmHg
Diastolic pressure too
76 mmHg
